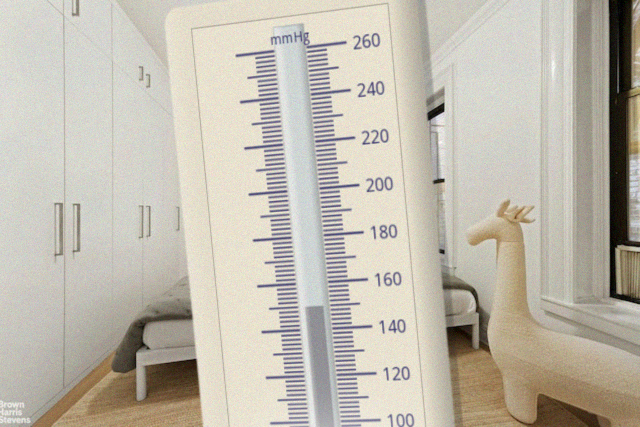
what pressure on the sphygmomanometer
150 mmHg
